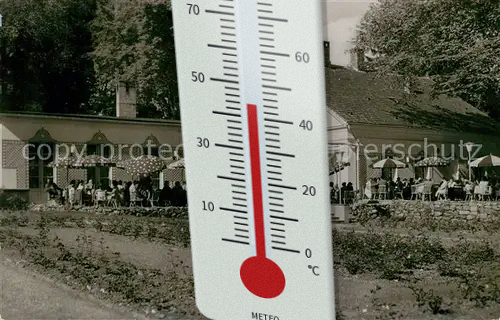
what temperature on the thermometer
44 °C
